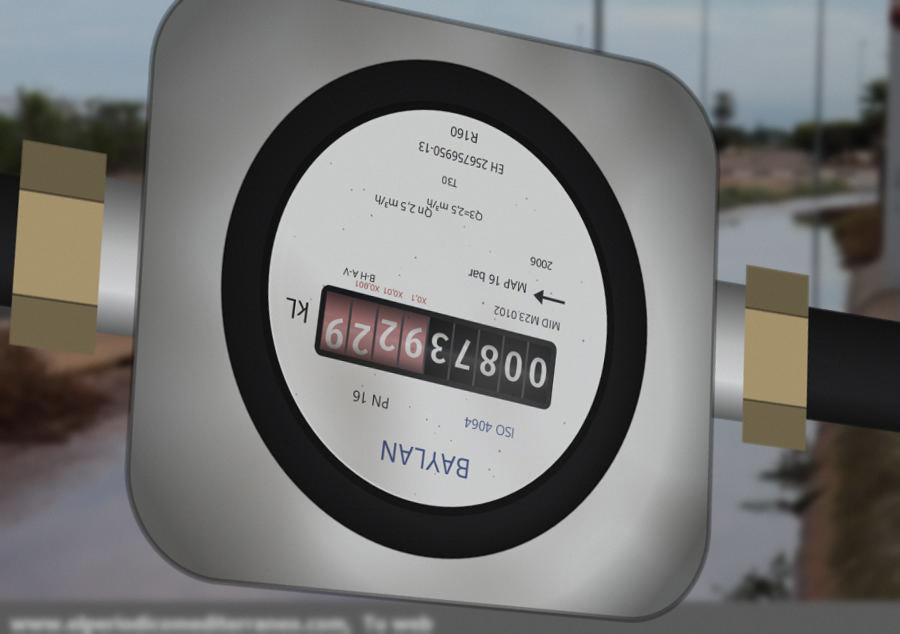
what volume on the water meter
873.9229 kL
